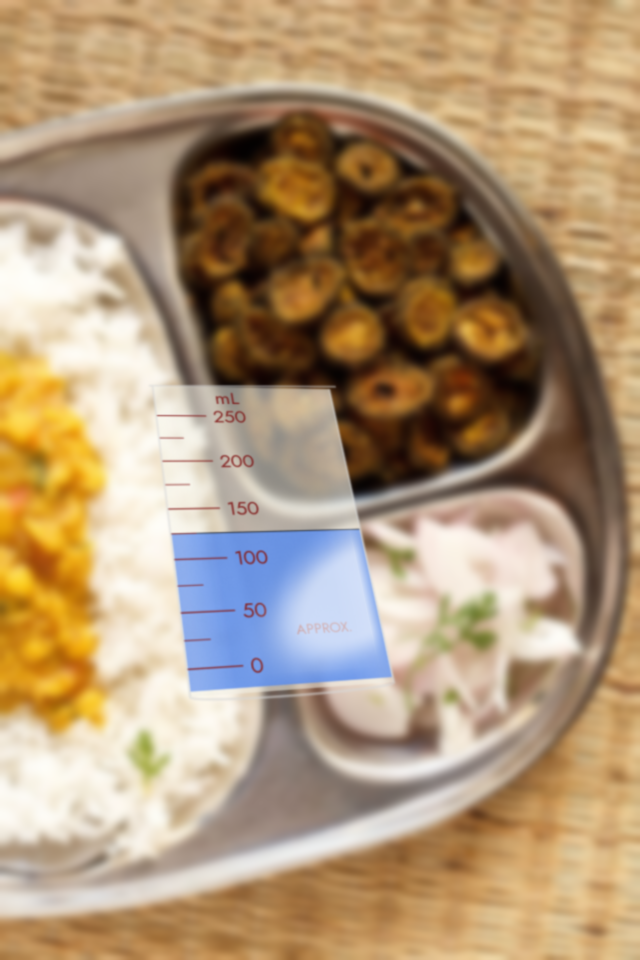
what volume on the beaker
125 mL
